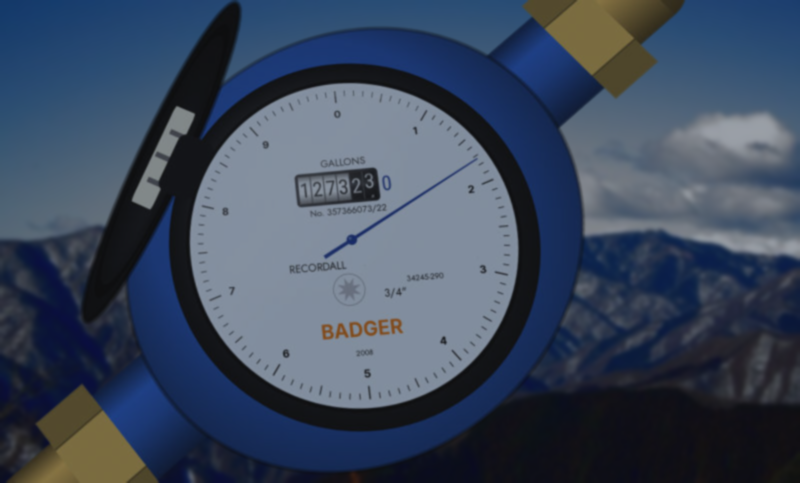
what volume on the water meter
1273231.7 gal
